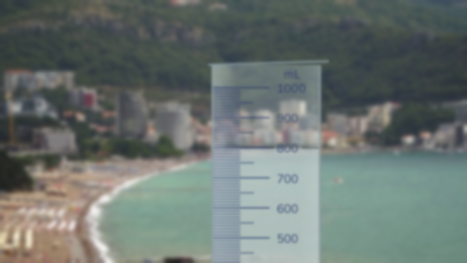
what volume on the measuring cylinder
800 mL
